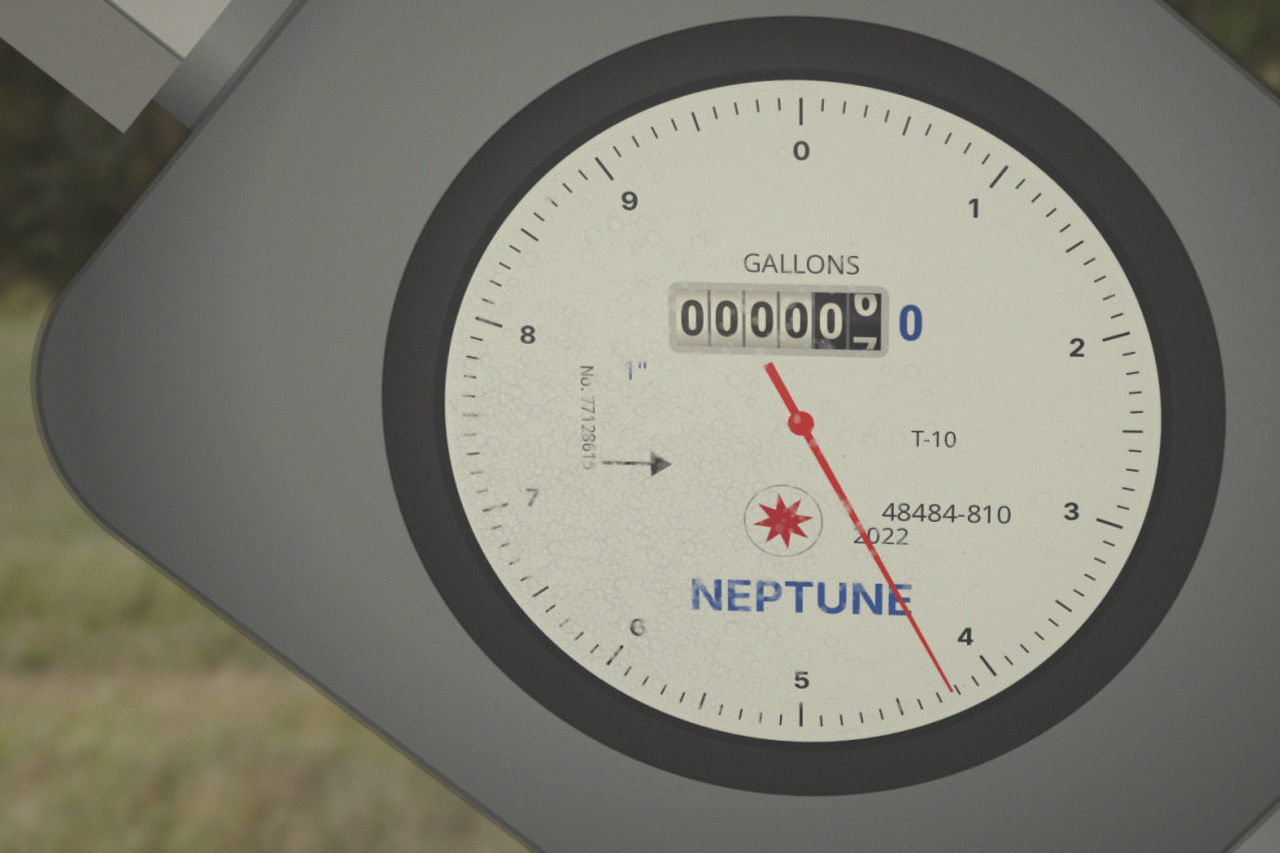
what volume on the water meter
64.2 gal
